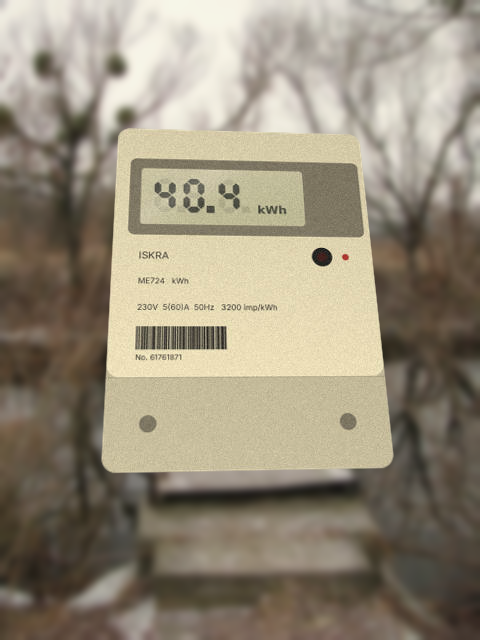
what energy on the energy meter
40.4 kWh
